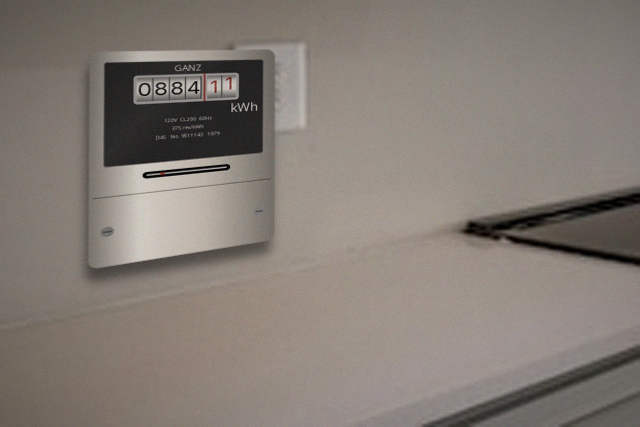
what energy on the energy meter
884.11 kWh
